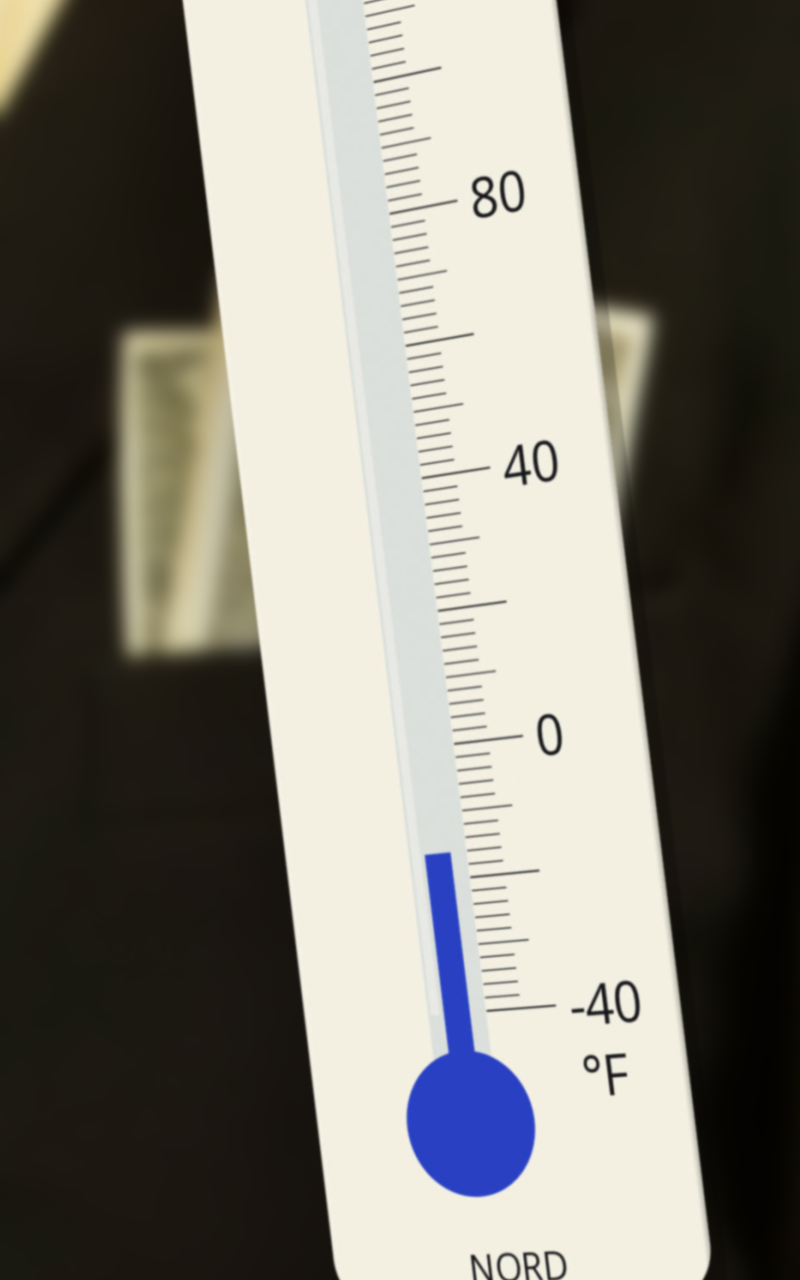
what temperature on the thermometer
-16 °F
